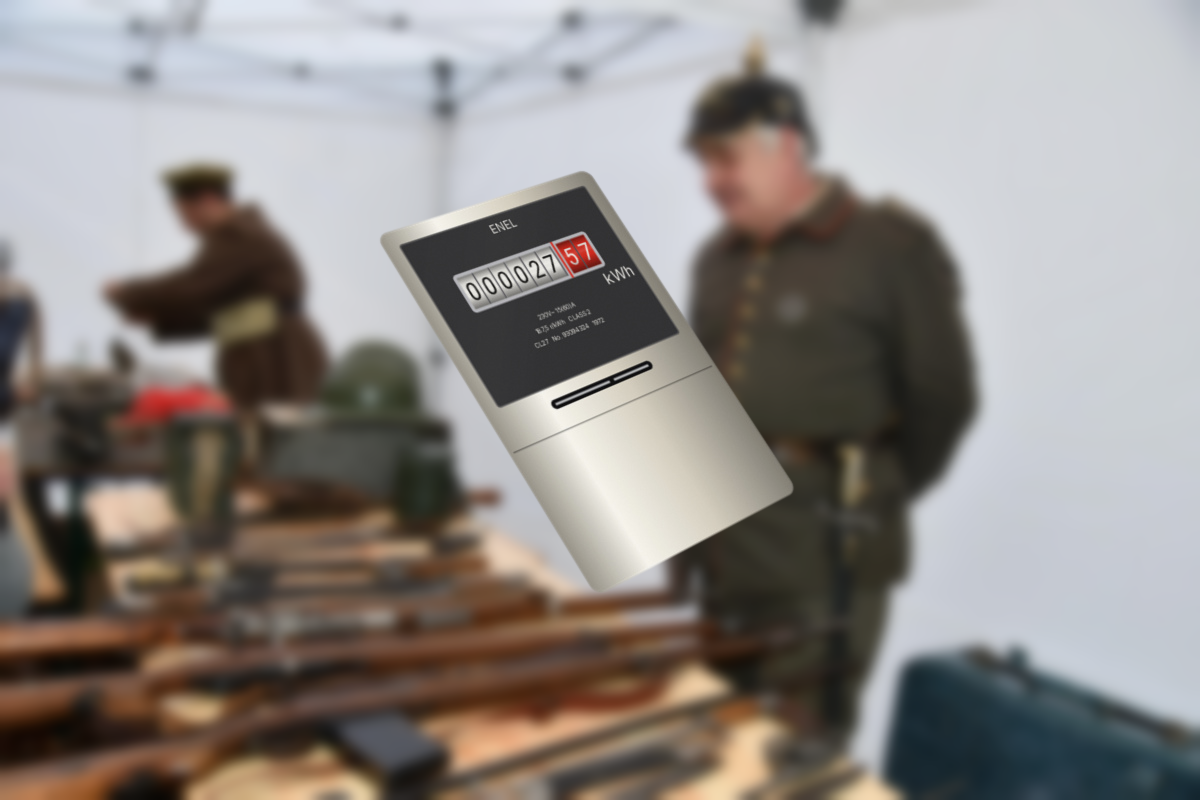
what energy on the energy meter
27.57 kWh
